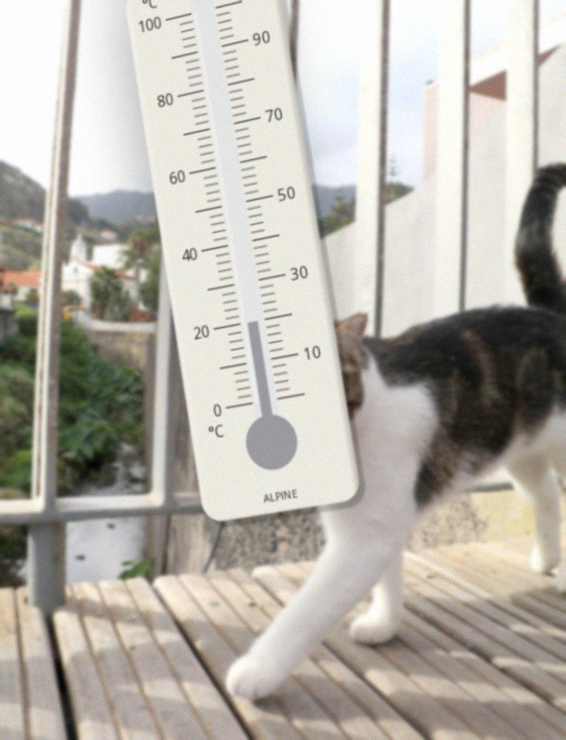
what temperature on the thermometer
20 °C
